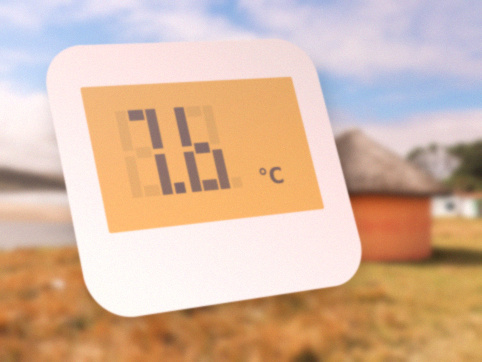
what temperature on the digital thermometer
7.6 °C
